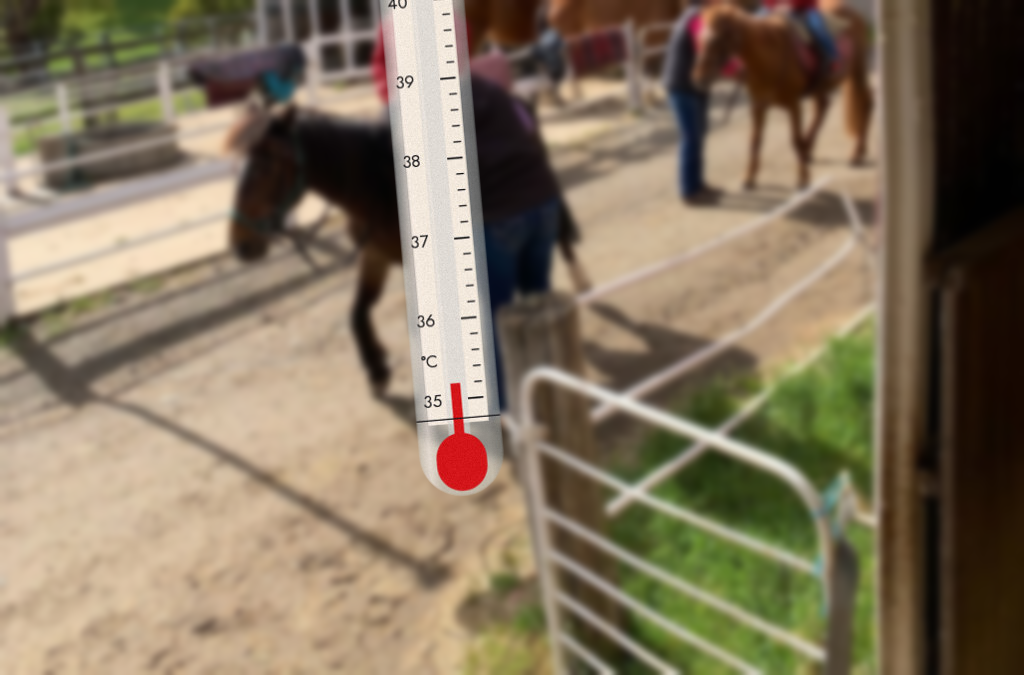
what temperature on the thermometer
35.2 °C
